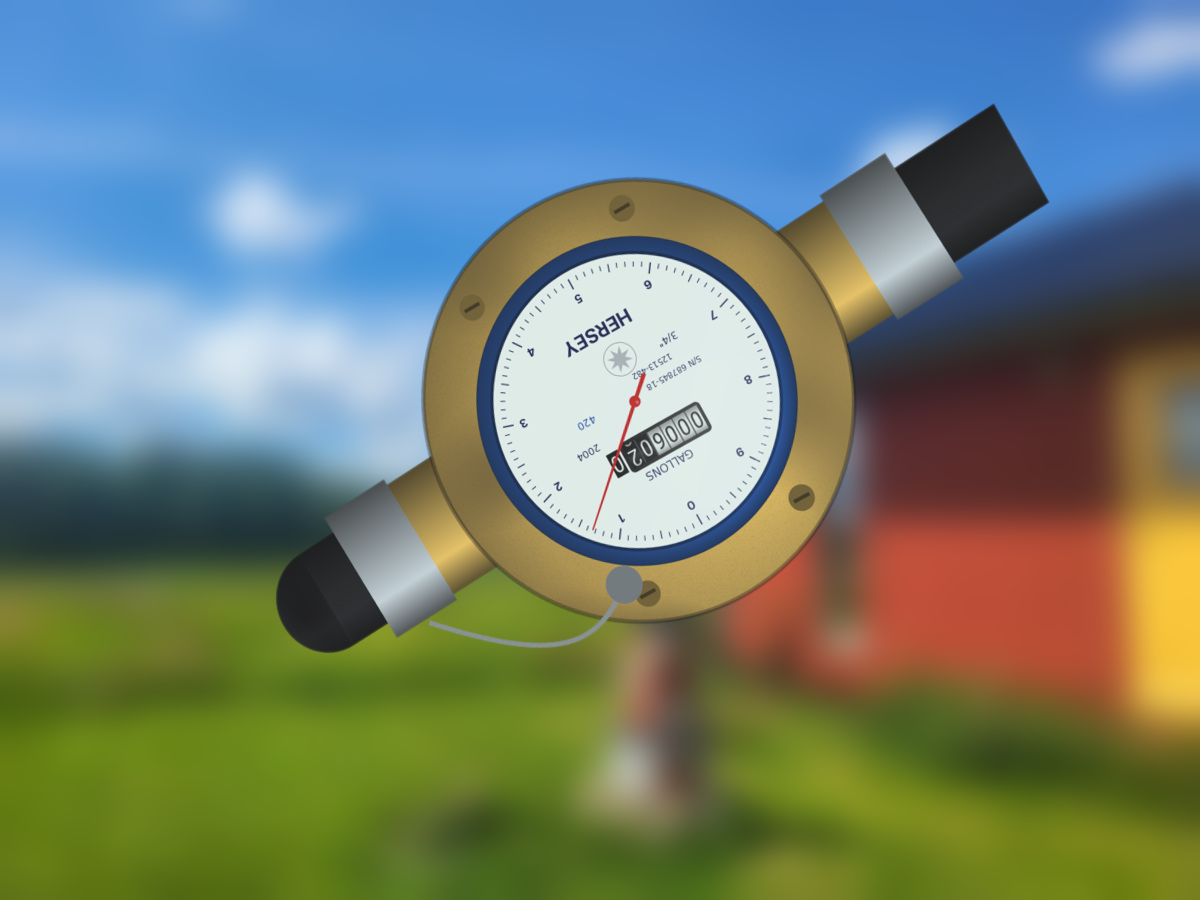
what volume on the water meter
6021.3 gal
